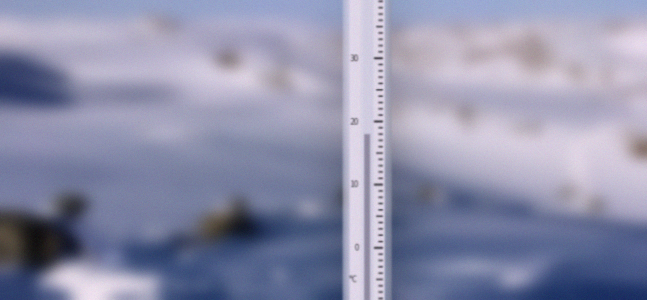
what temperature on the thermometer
18 °C
